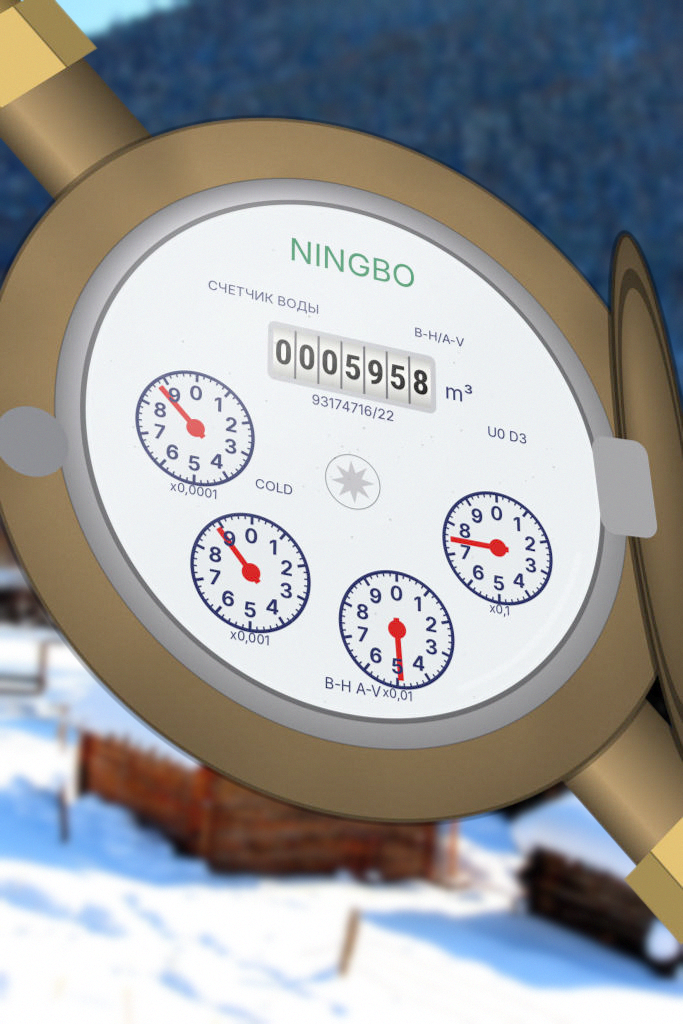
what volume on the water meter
5958.7488 m³
